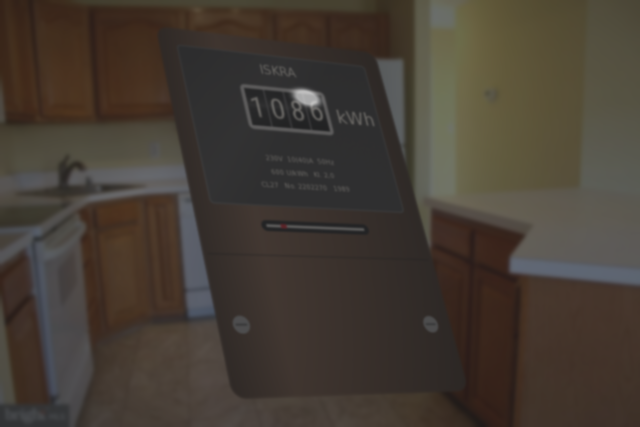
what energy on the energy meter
1086 kWh
